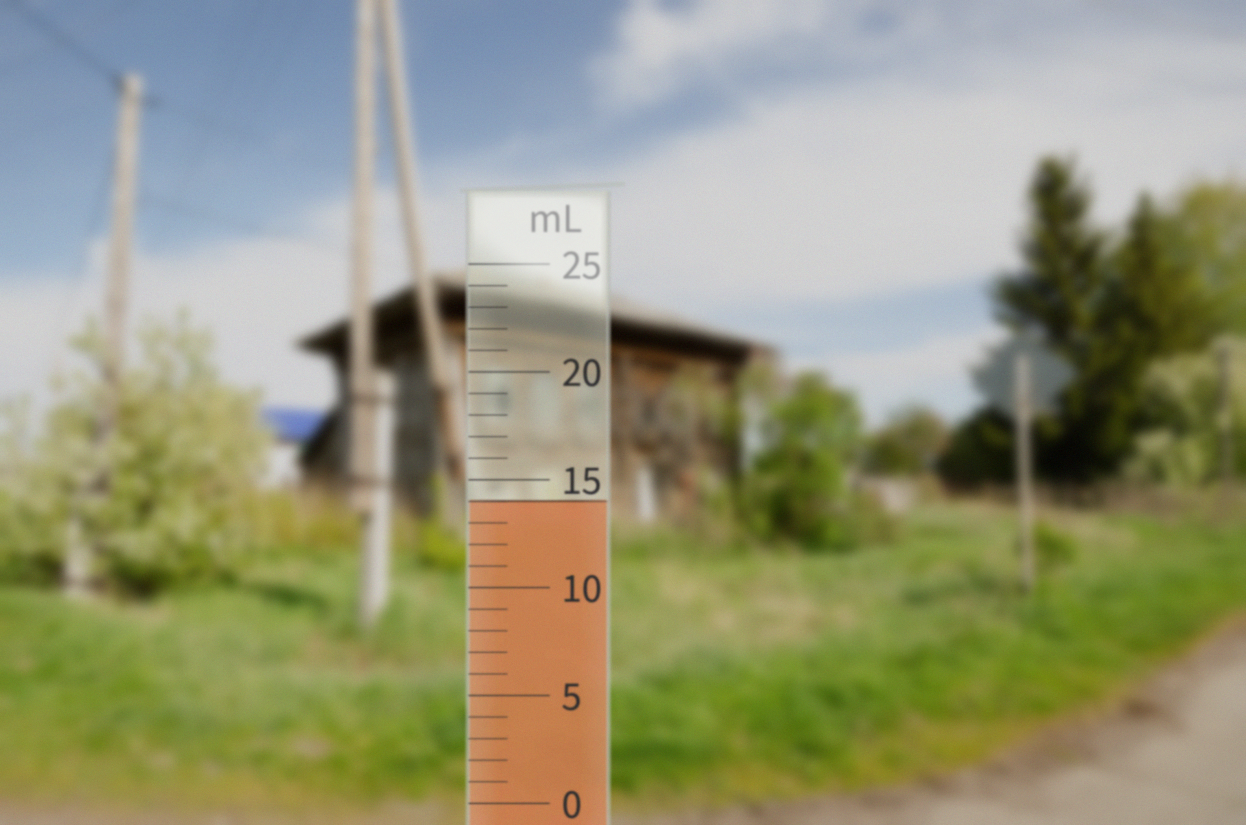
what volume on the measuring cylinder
14 mL
